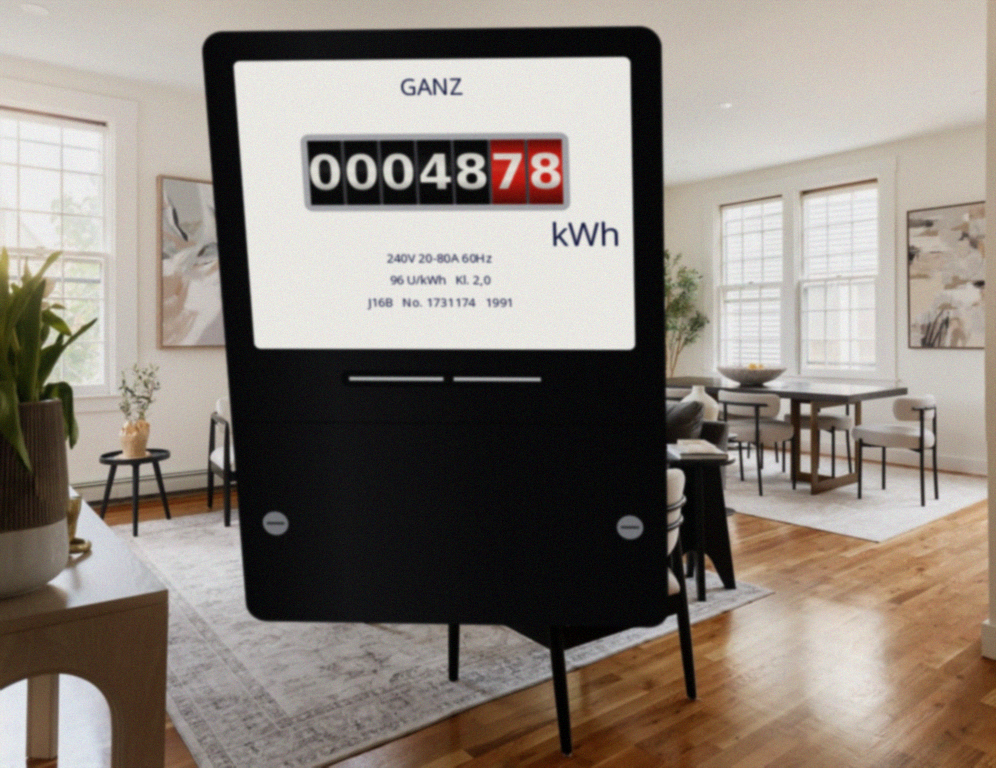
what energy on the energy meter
48.78 kWh
